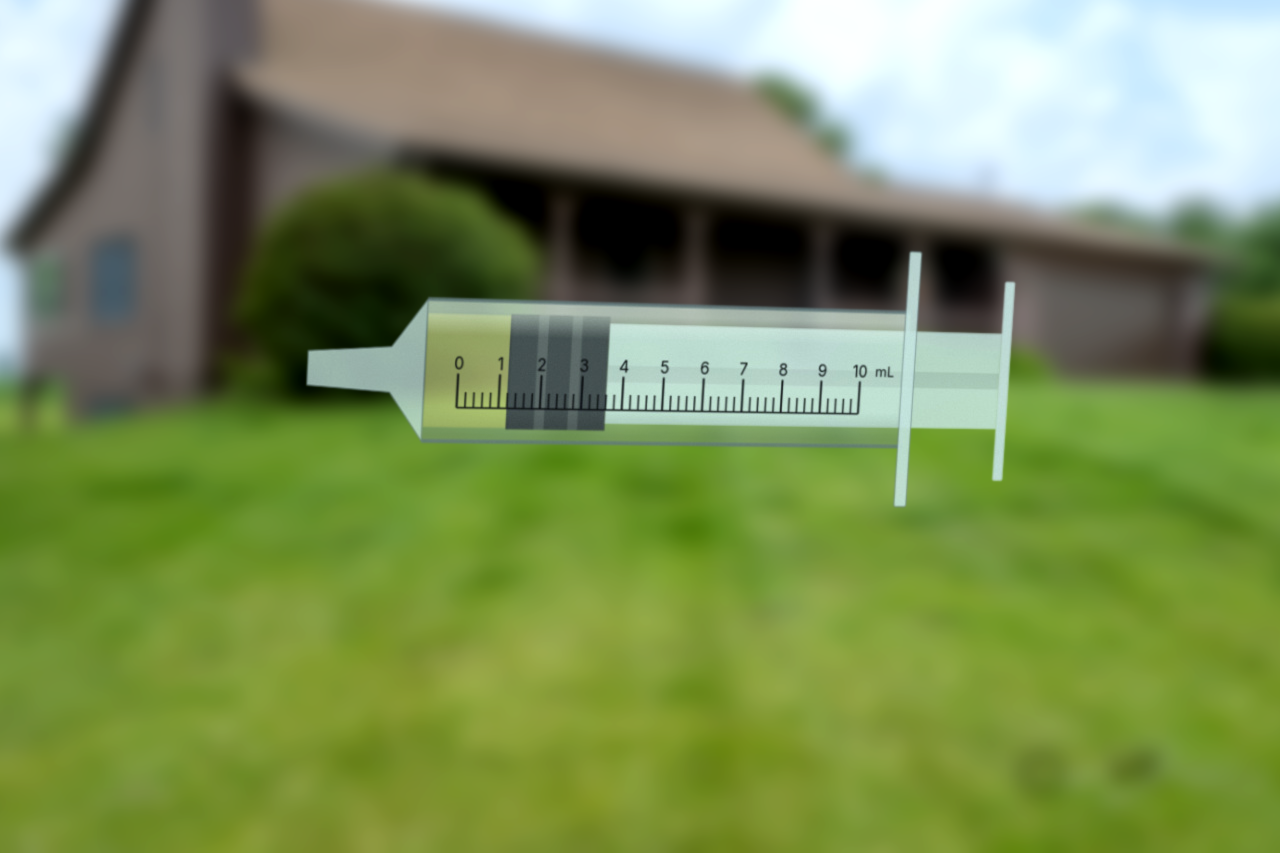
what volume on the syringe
1.2 mL
